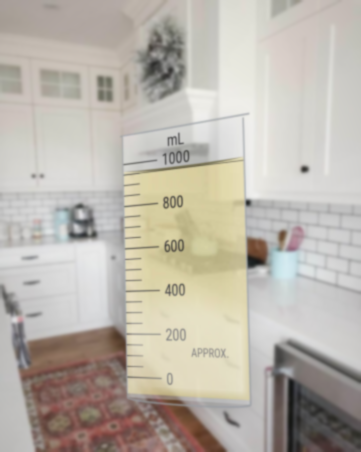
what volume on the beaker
950 mL
